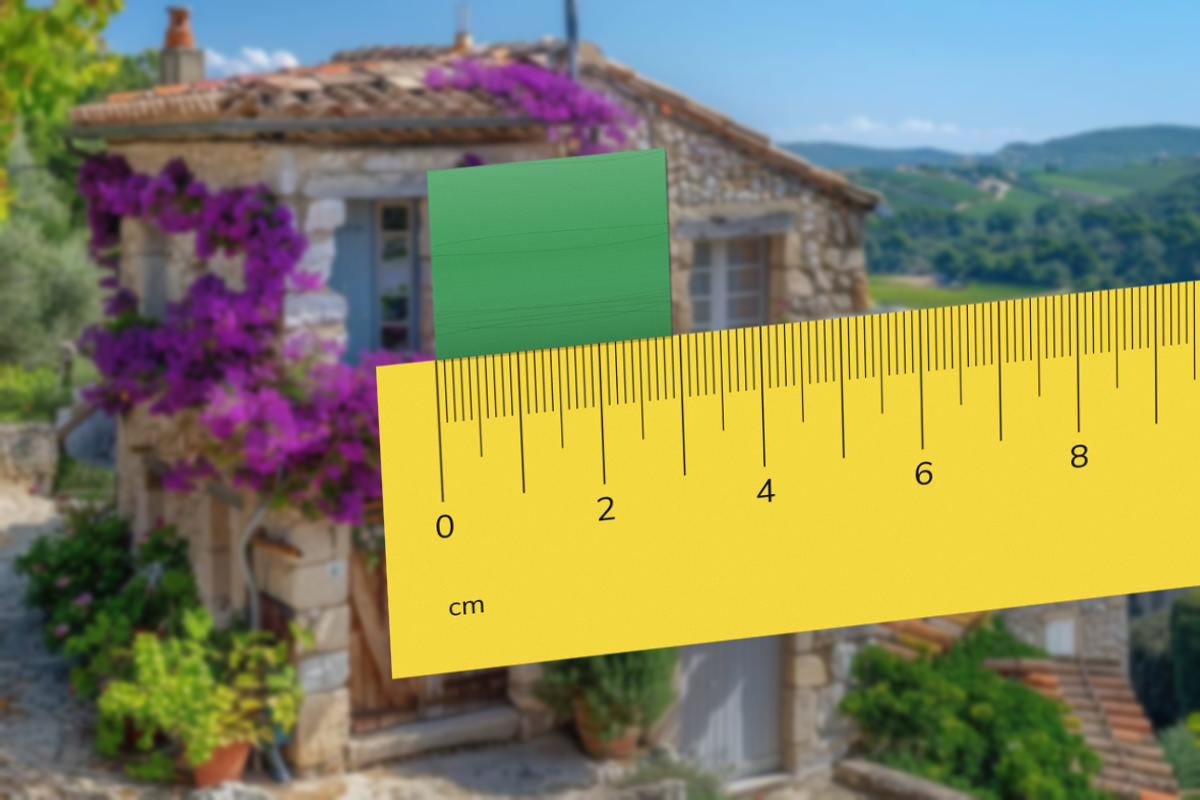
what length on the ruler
2.9 cm
